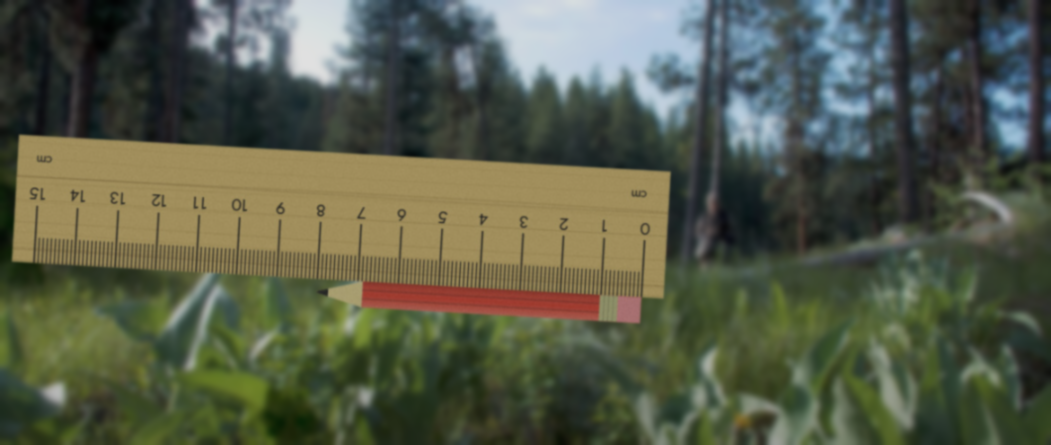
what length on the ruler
8 cm
